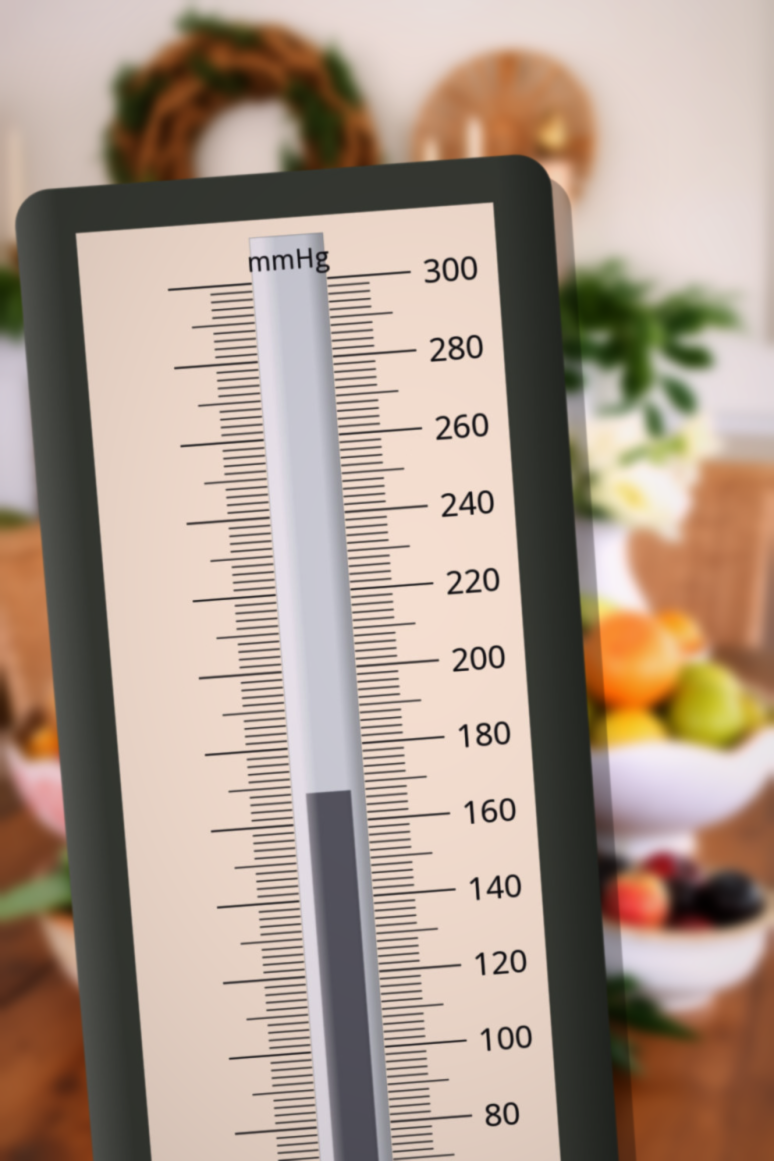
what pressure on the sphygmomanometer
168 mmHg
